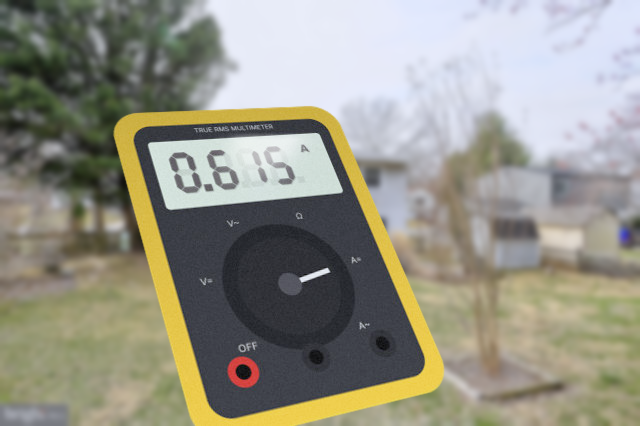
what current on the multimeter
0.615 A
